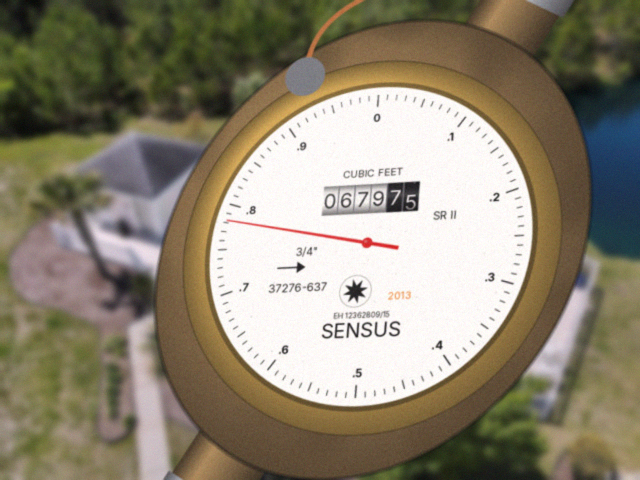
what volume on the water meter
67974.78 ft³
